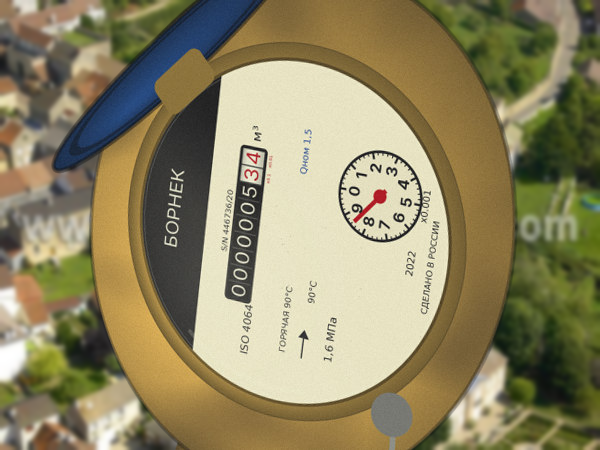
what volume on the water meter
5.348 m³
